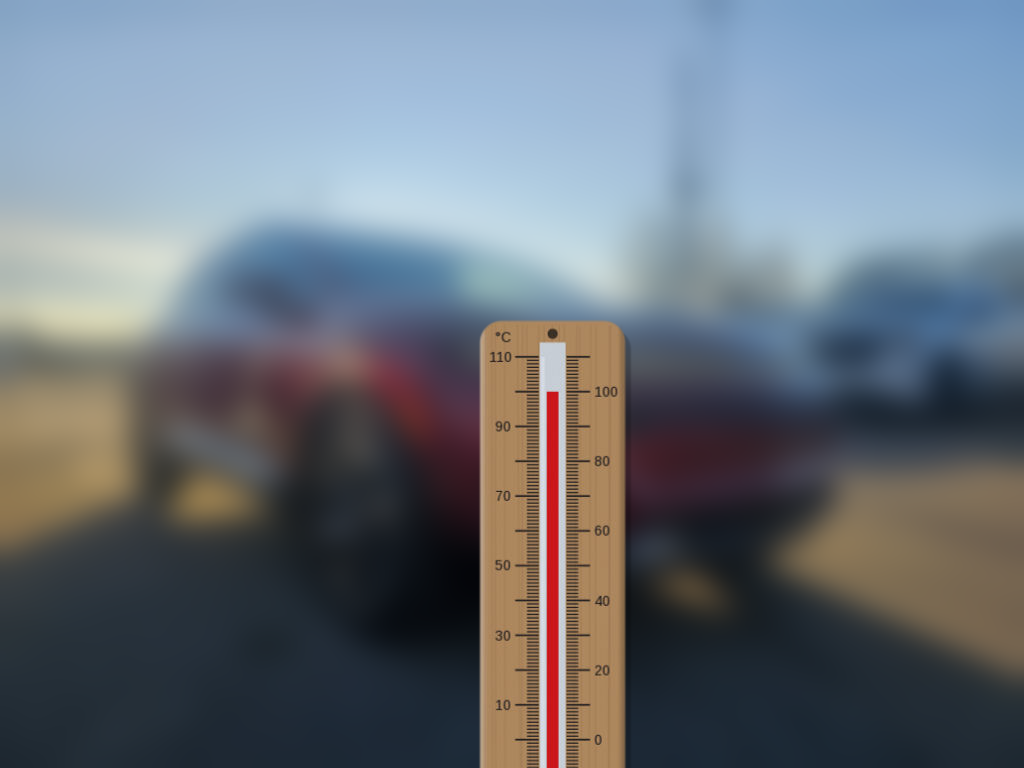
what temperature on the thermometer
100 °C
